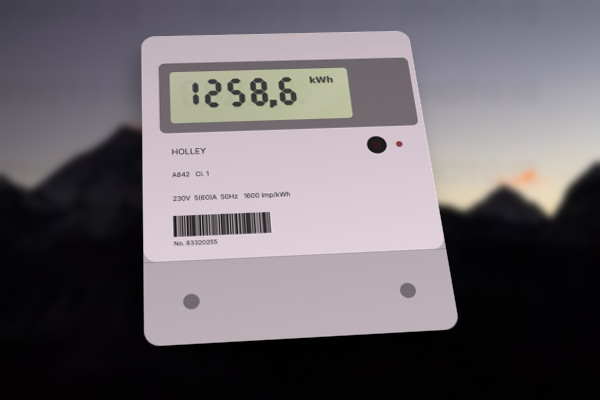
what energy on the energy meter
1258.6 kWh
